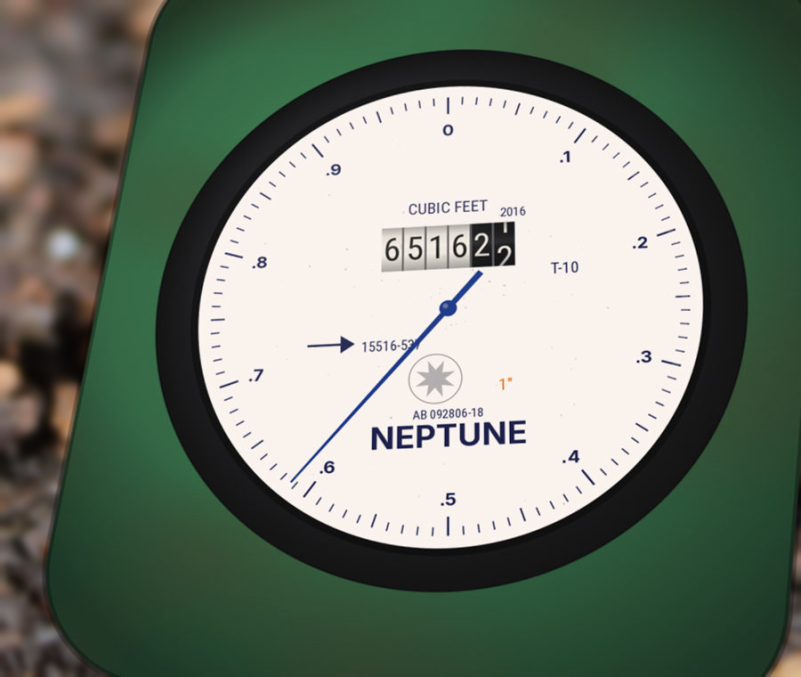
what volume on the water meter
651621.61 ft³
